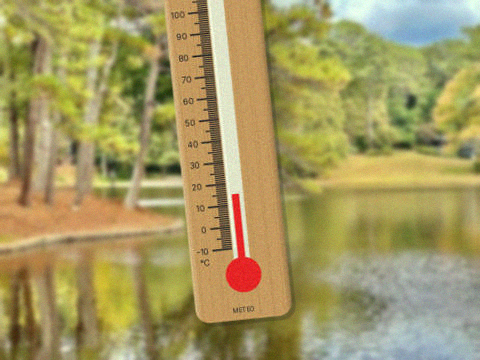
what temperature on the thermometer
15 °C
